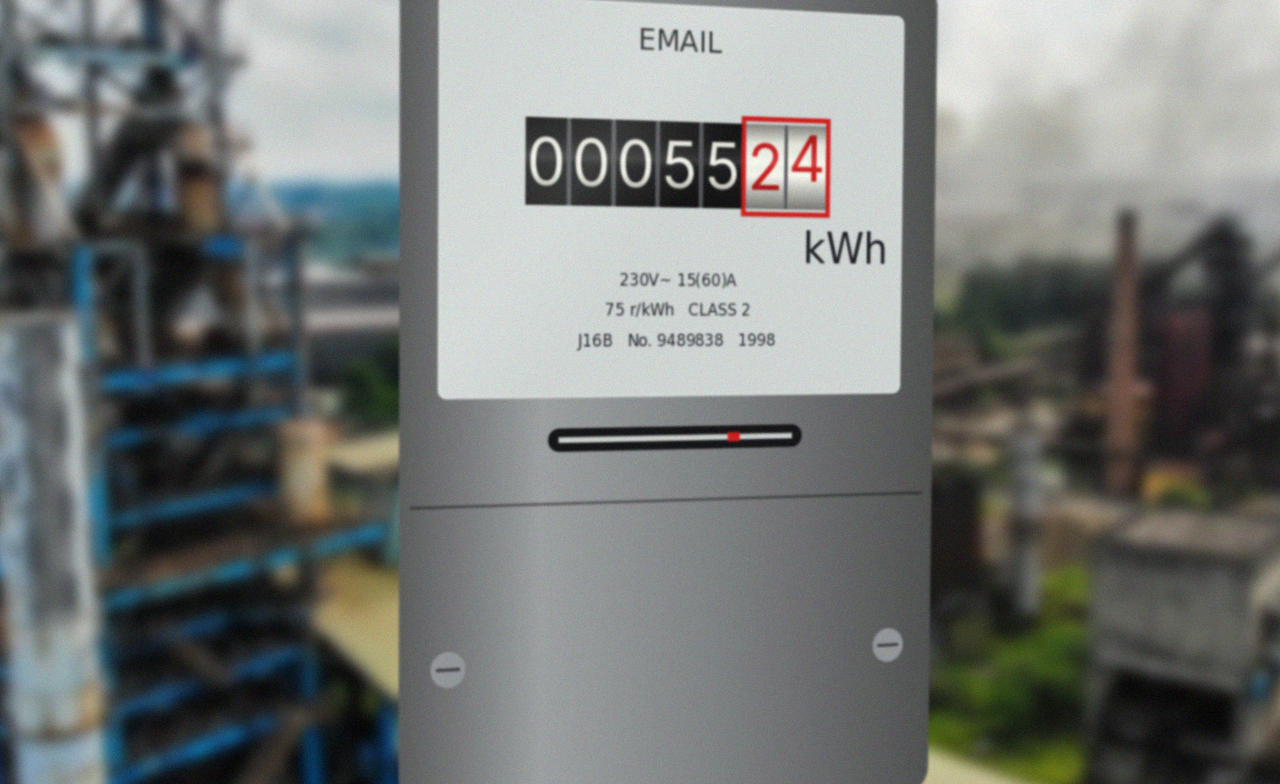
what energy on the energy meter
55.24 kWh
